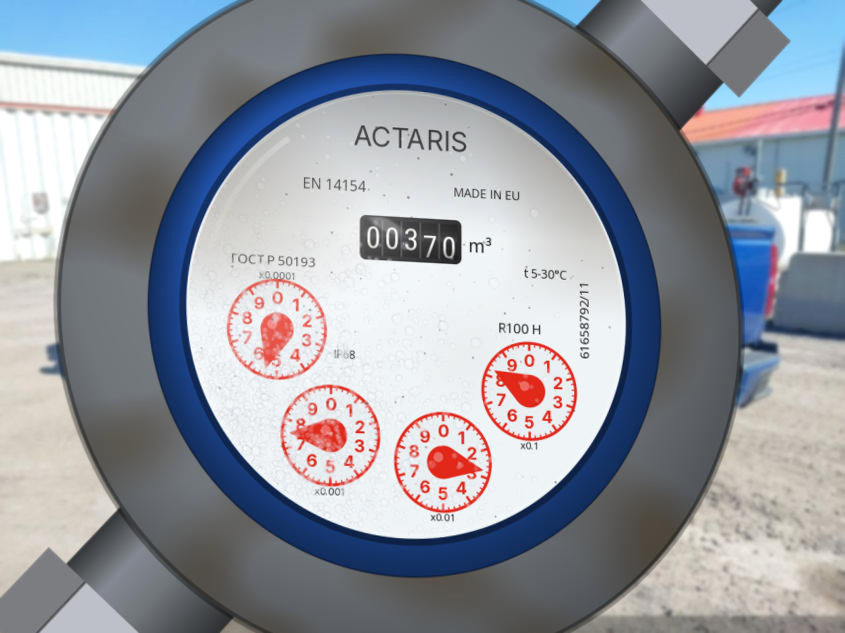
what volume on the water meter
369.8275 m³
